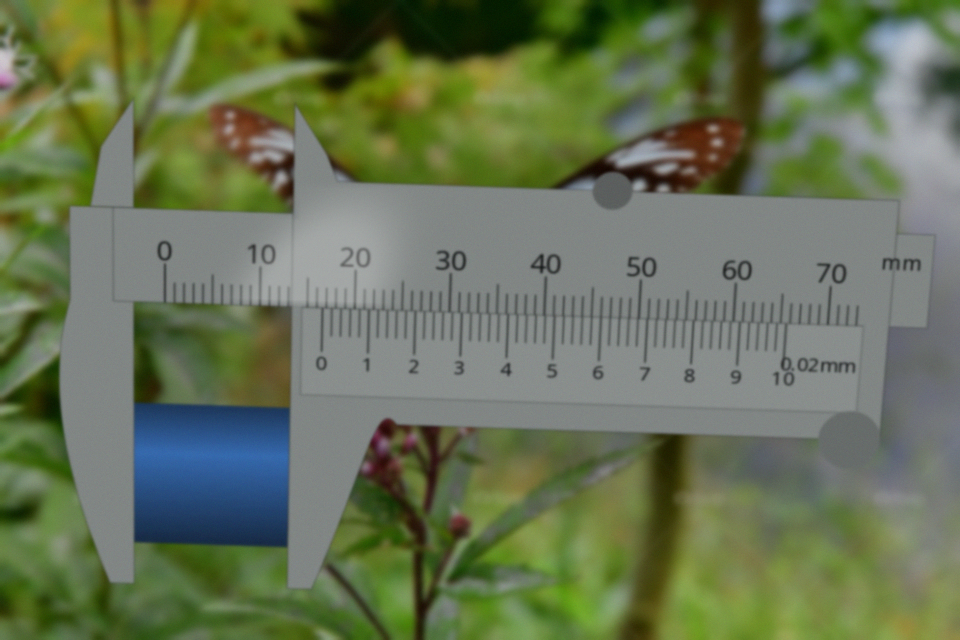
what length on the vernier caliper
16.6 mm
